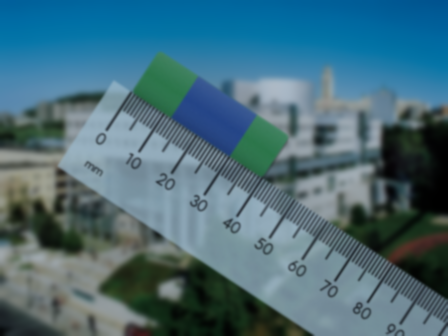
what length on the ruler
40 mm
